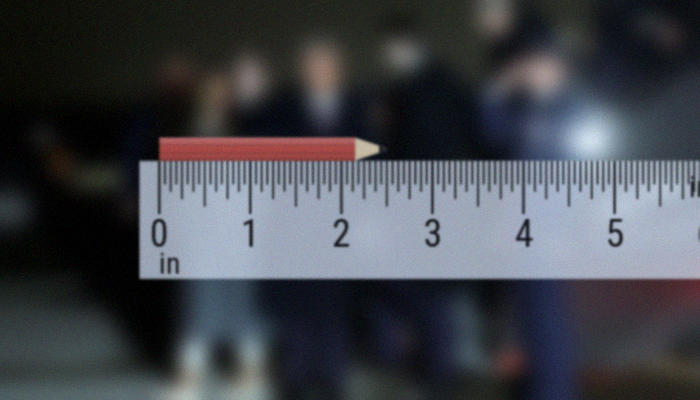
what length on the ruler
2.5 in
